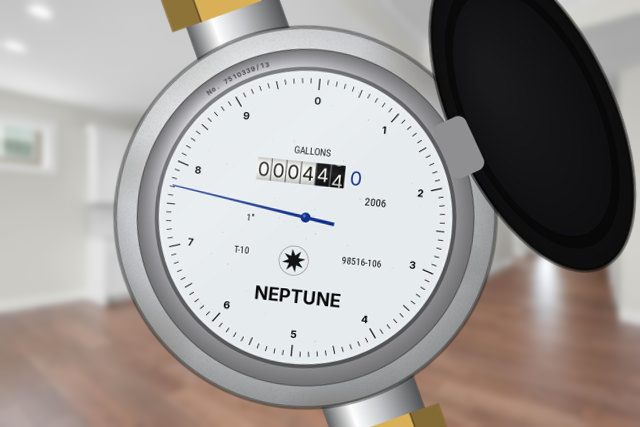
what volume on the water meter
4437.7 gal
